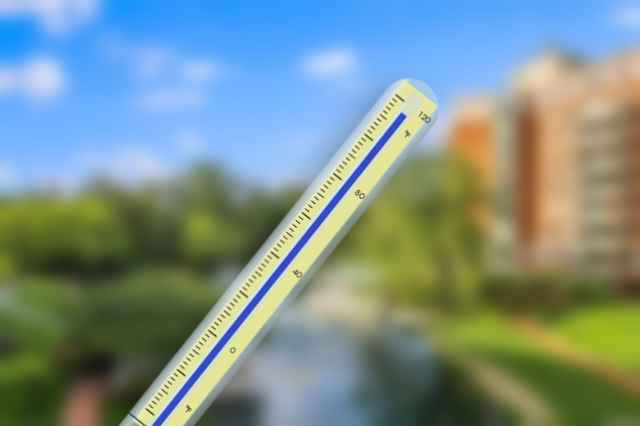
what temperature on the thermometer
116 °F
